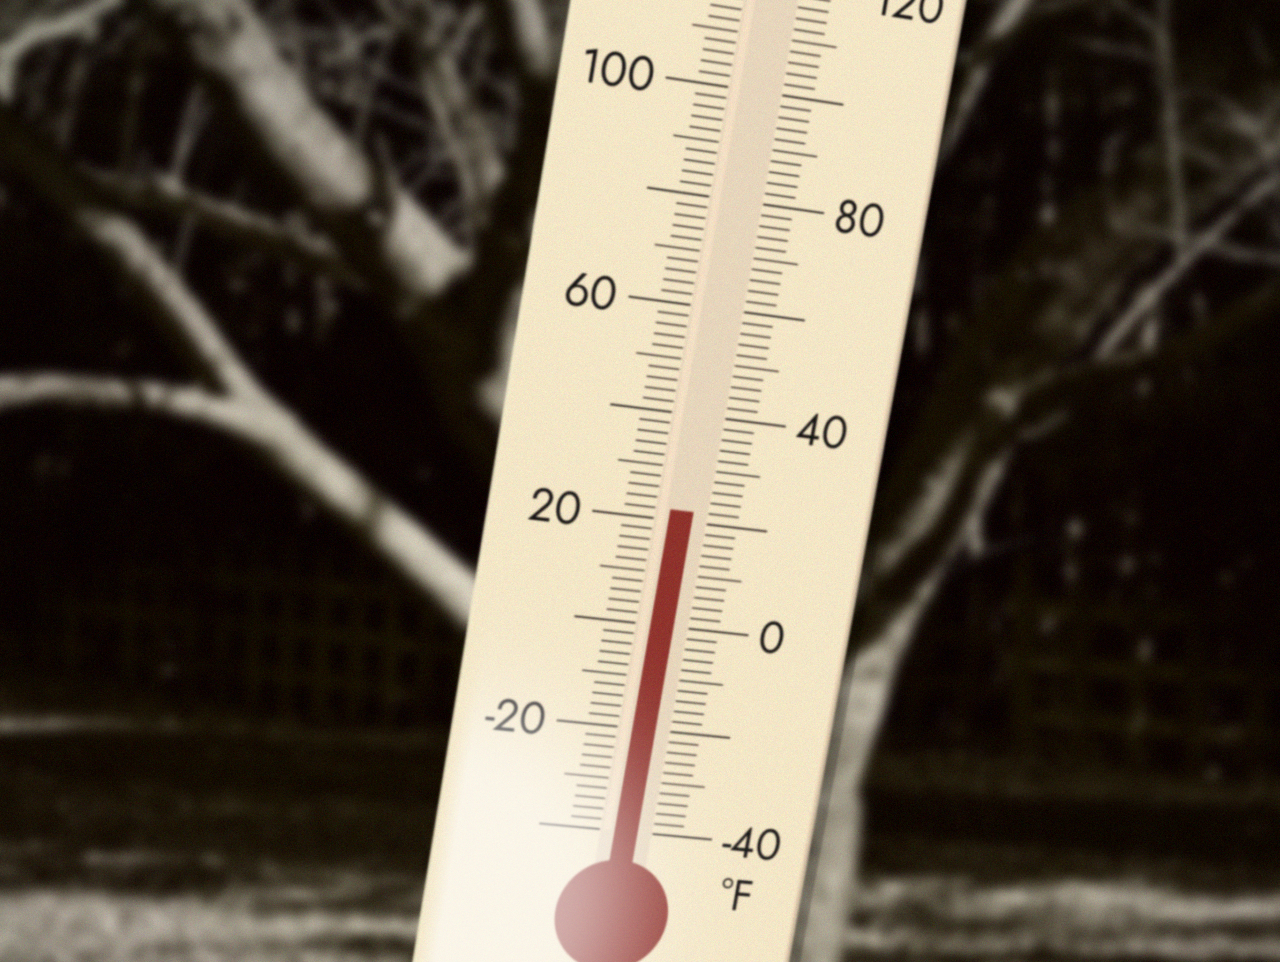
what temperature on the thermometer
22 °F
